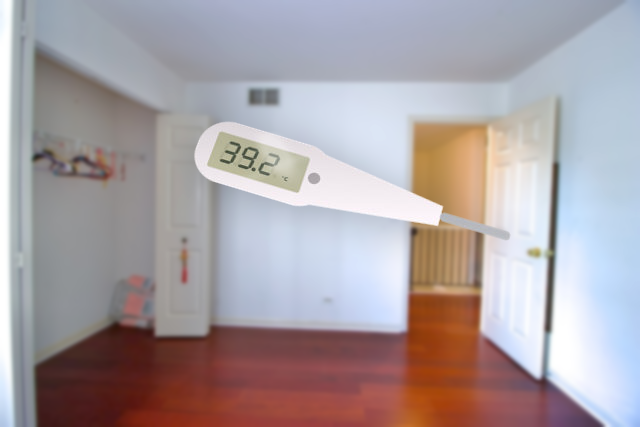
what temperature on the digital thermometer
39.2 °C
